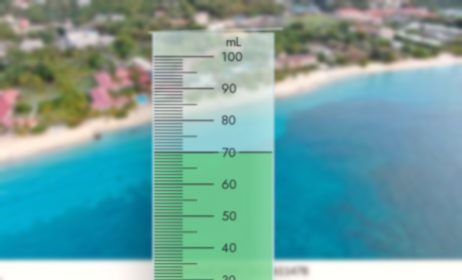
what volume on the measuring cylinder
70 mL
